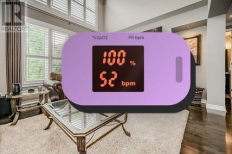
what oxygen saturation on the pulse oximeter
100 %
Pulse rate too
52 bpm
